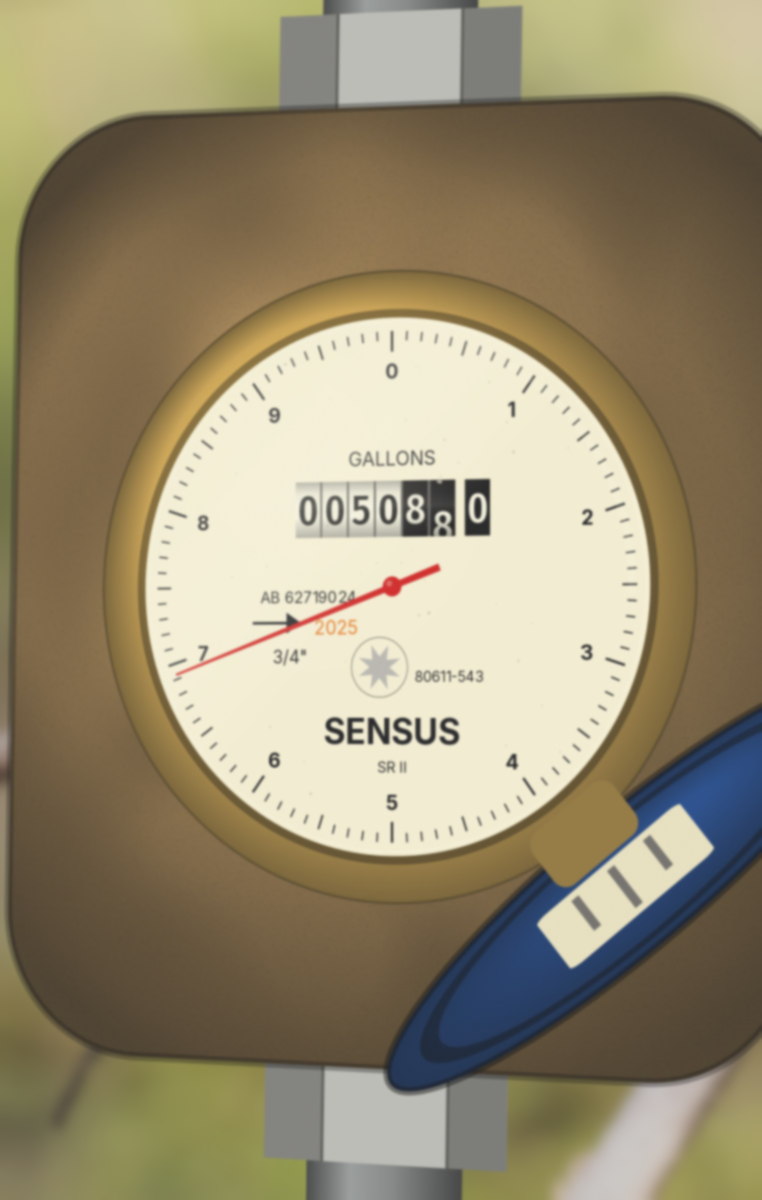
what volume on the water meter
50876.9 gal
